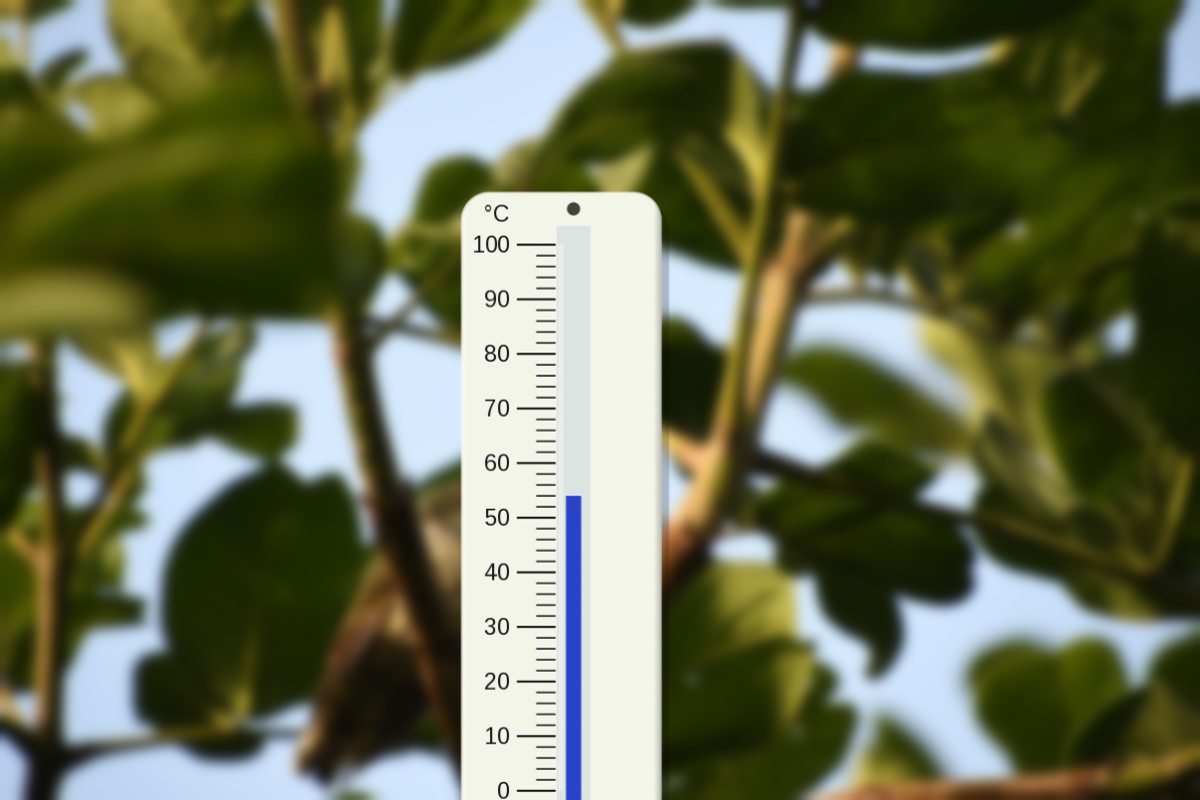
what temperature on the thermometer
54 °C
